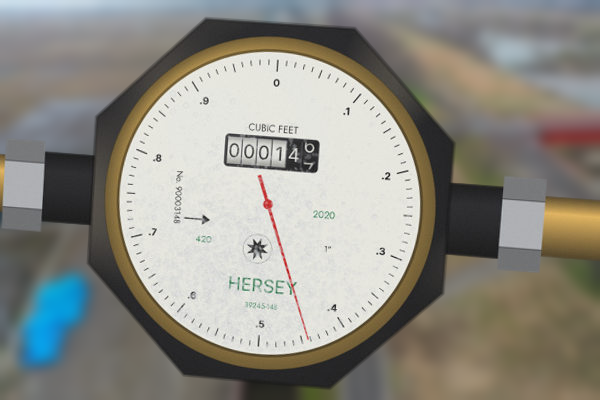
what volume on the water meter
146.44 ft³
